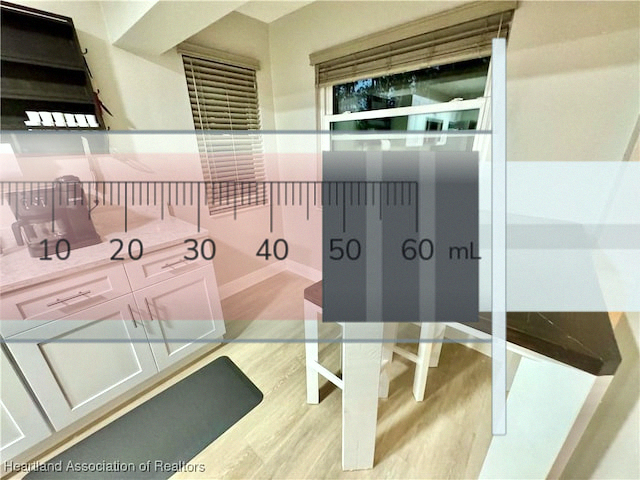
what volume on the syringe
47 mL
